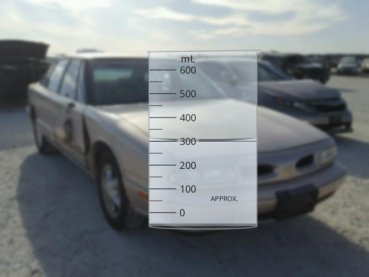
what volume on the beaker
300 mL
